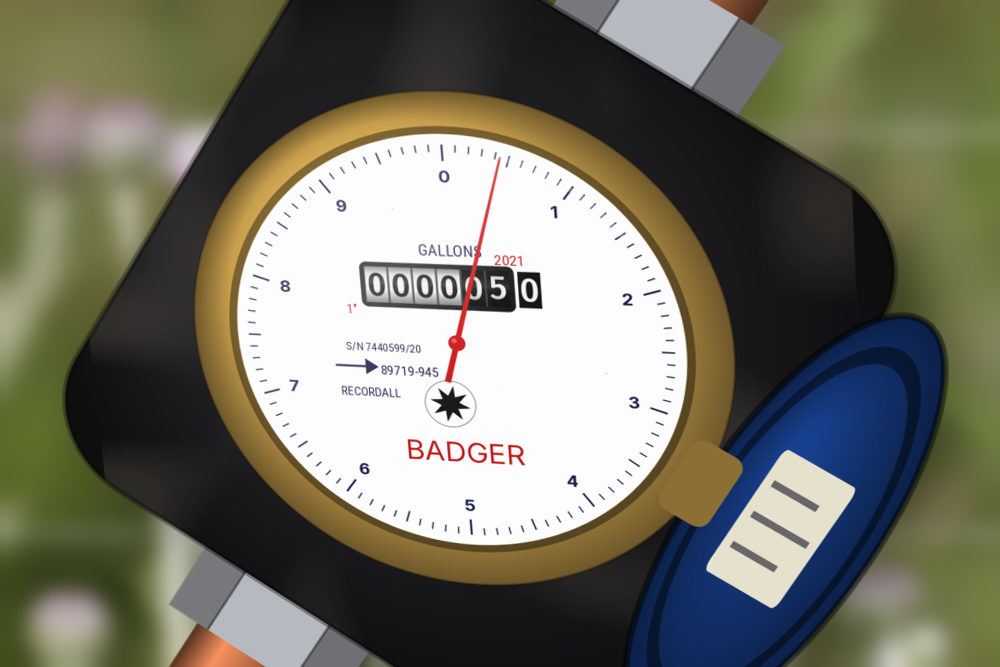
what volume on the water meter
50.4 gal
